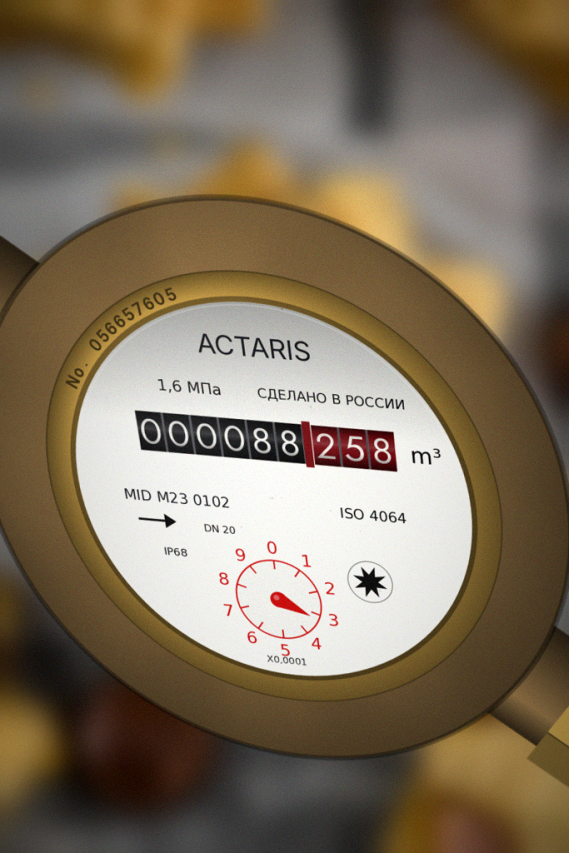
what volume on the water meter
88.2583 m³
